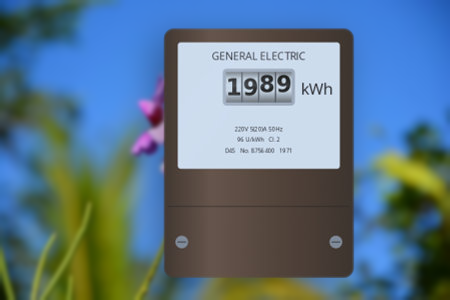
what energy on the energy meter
1989 kWh
